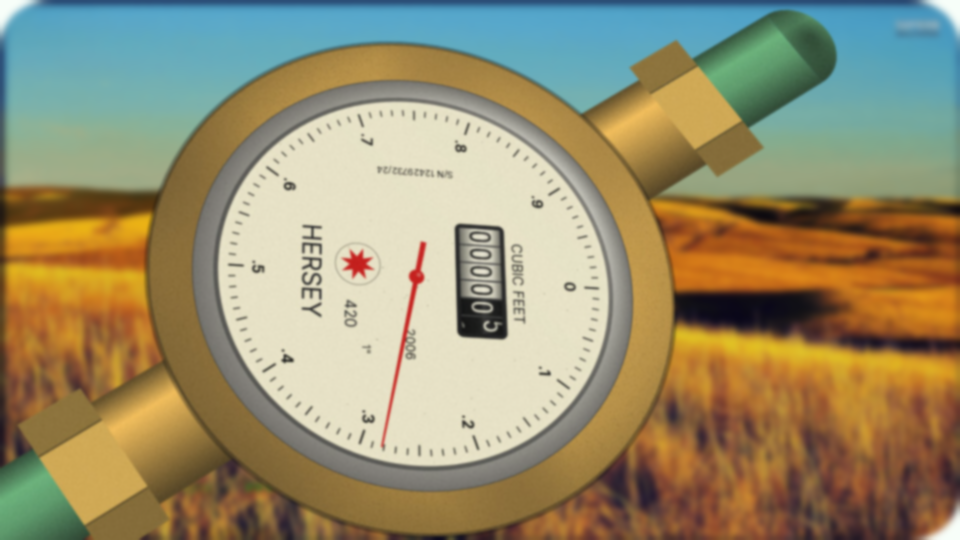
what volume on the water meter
5.28 ft³
